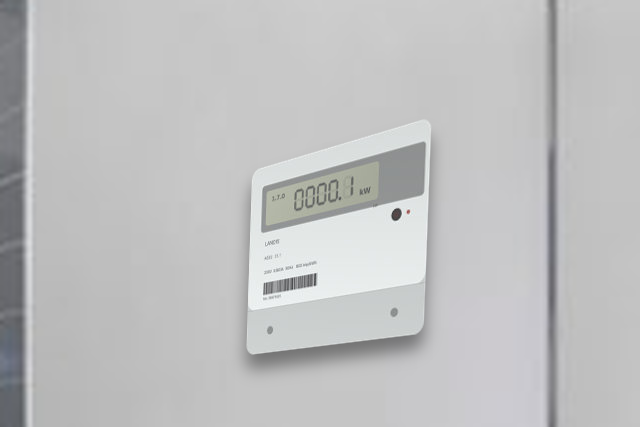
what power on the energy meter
0.1 kW
